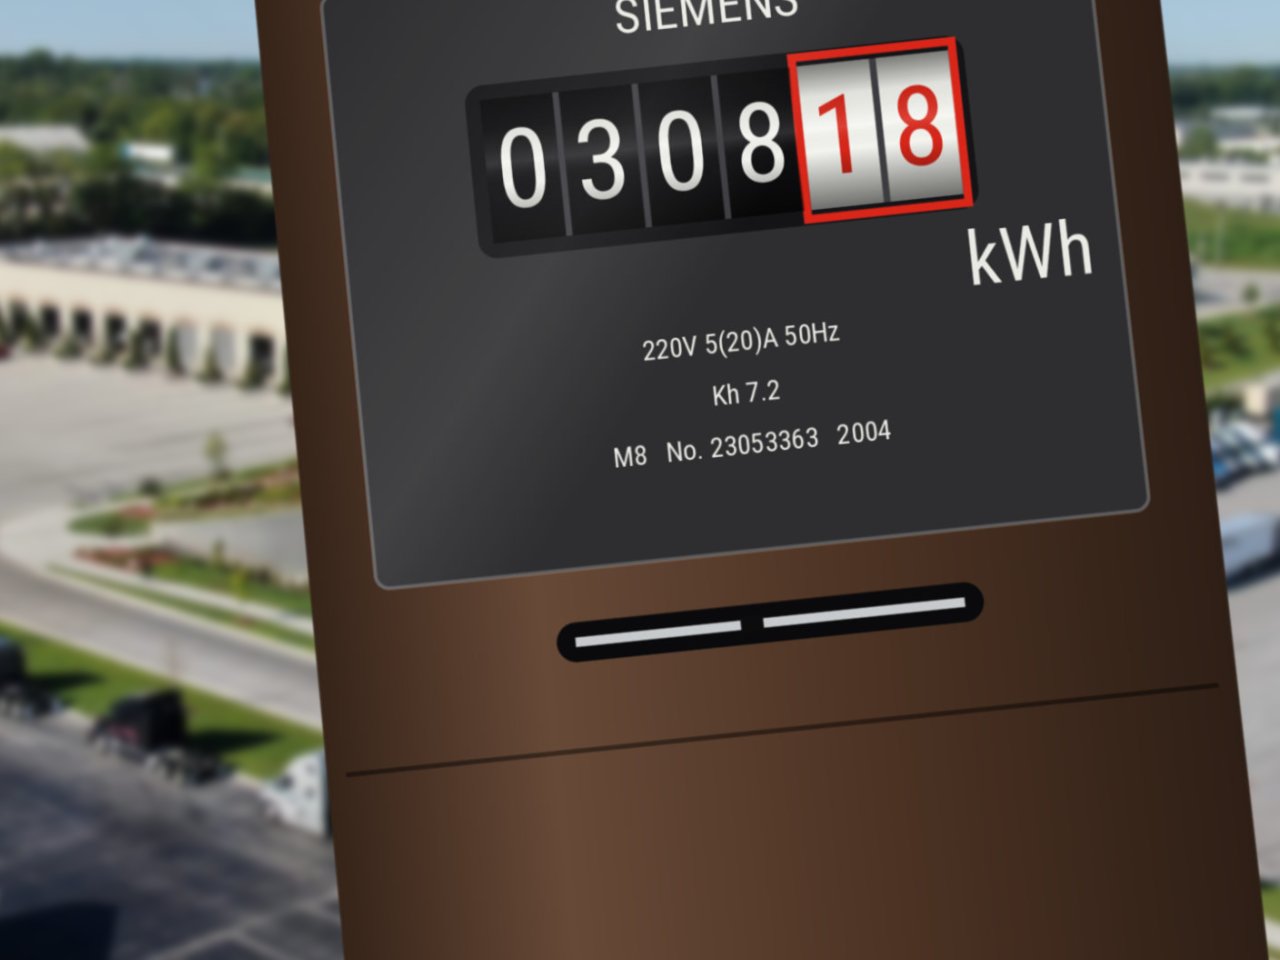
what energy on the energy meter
308.18 kWh
